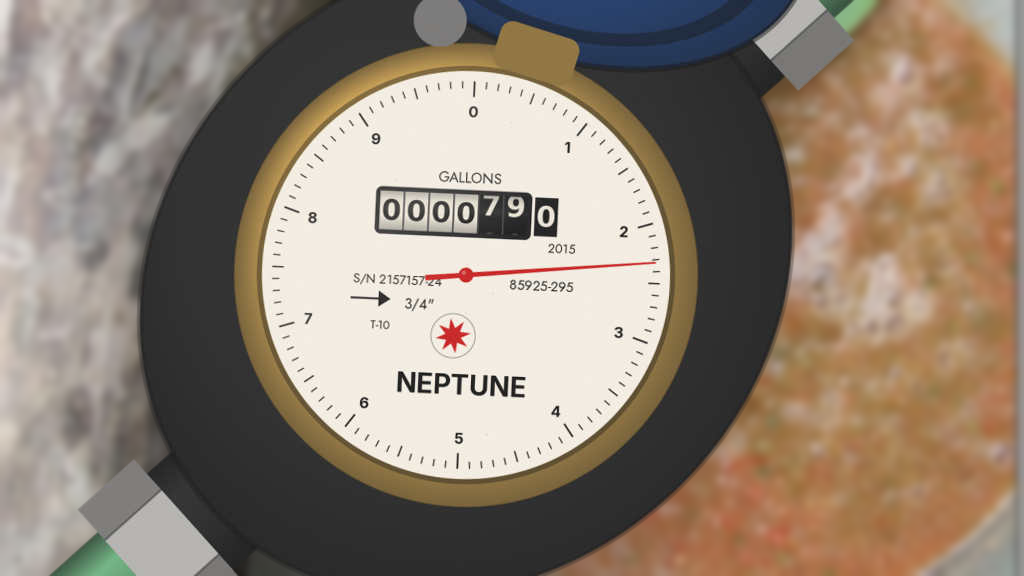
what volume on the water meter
792.3 gal
